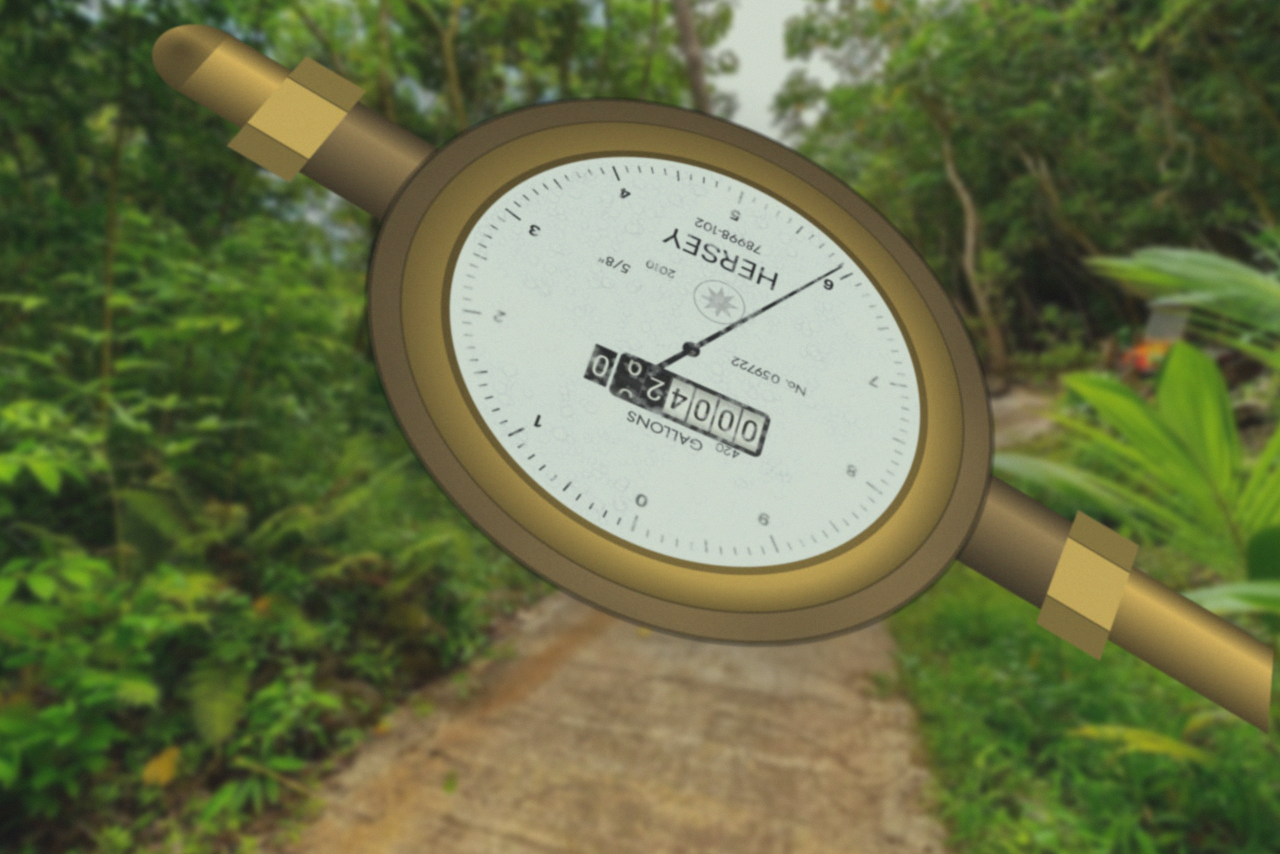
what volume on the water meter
4285.9 gal
